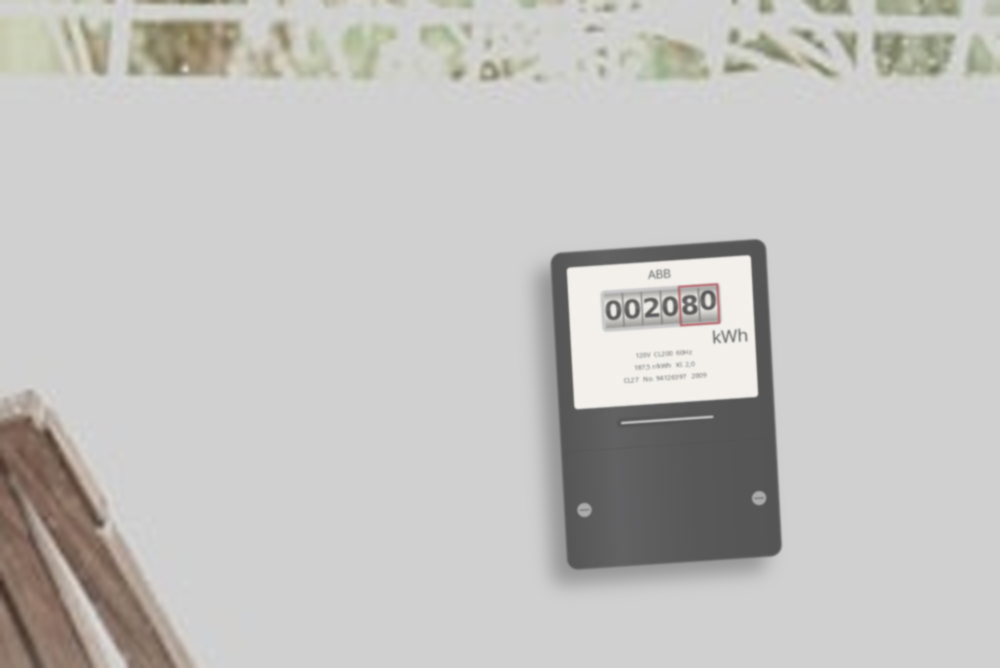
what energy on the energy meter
20.80 kWh
